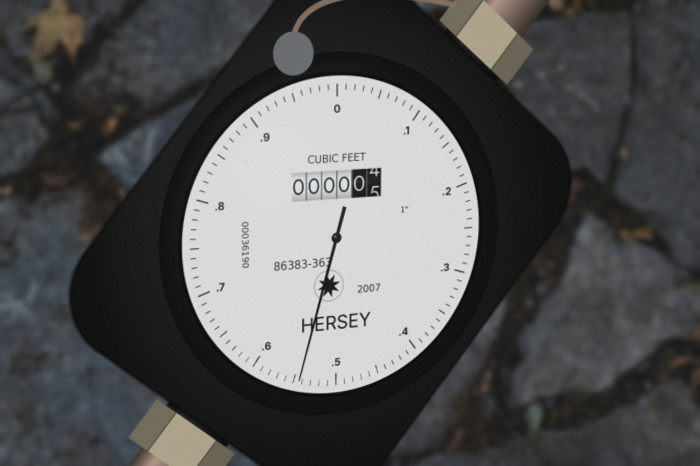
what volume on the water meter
4.54 ft³
